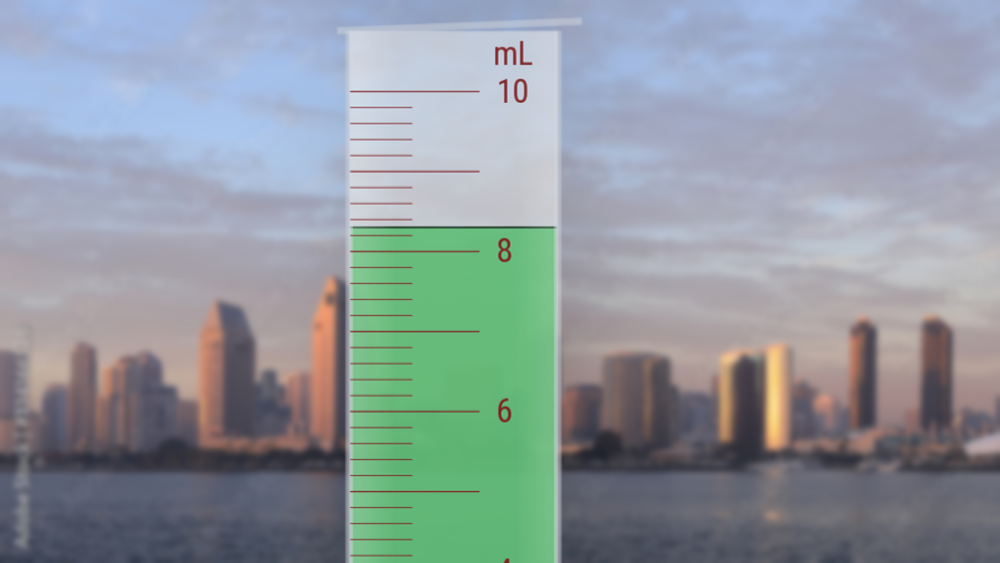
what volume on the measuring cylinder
8.3 mL
